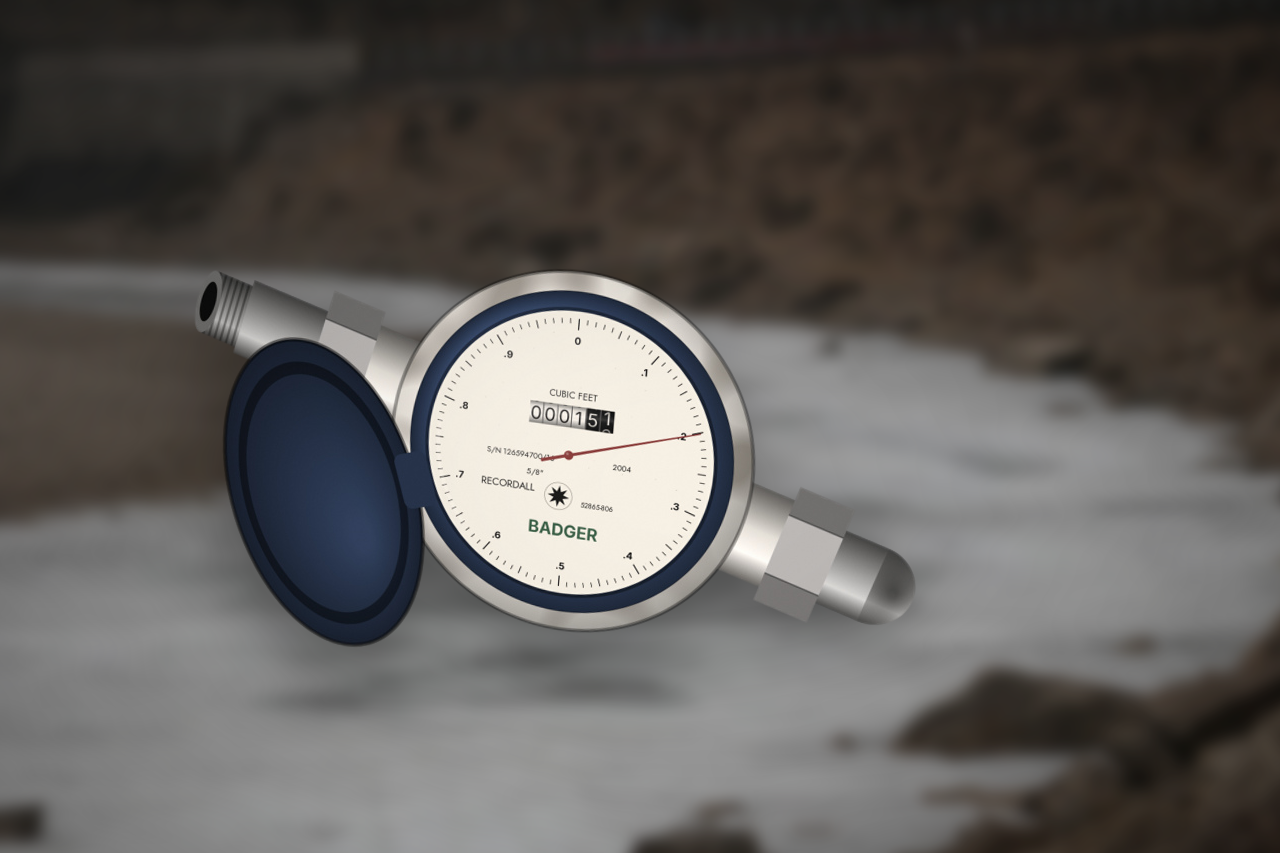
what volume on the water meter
151.20 ft³
